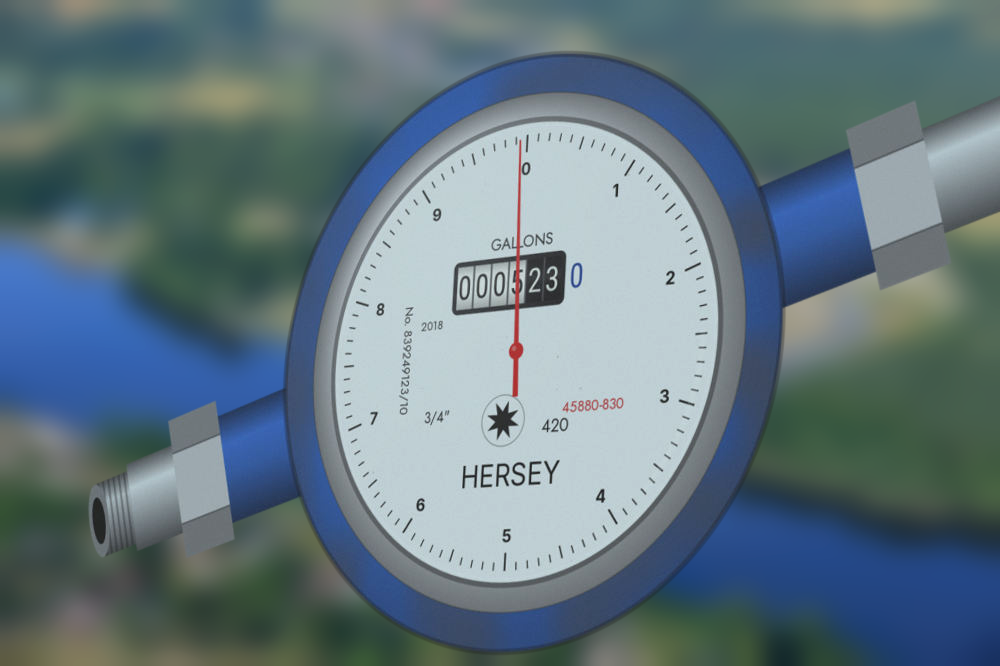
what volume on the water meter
5229.9 gal
